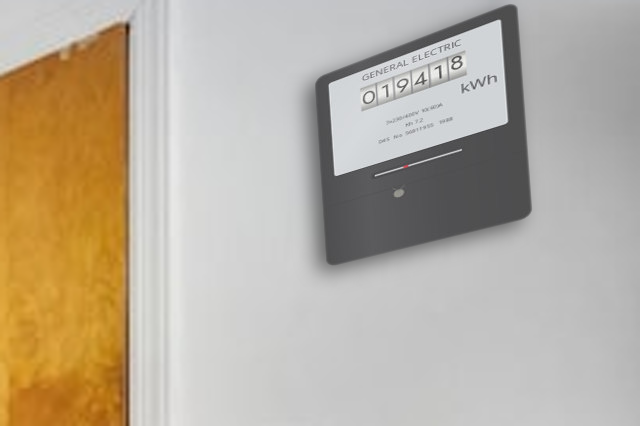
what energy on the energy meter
19418 kWh
